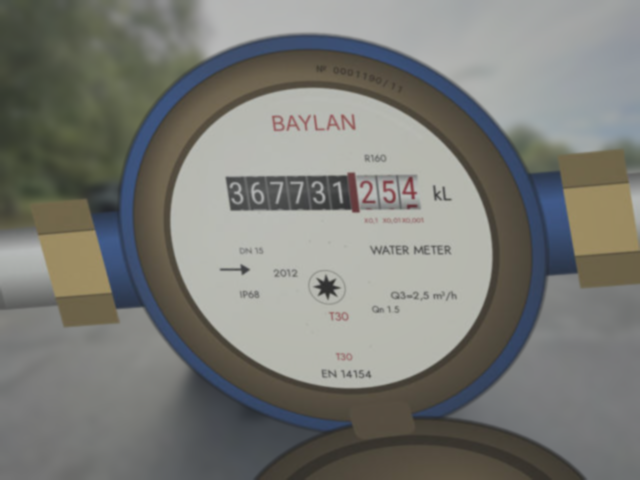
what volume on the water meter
367731.254 kL
